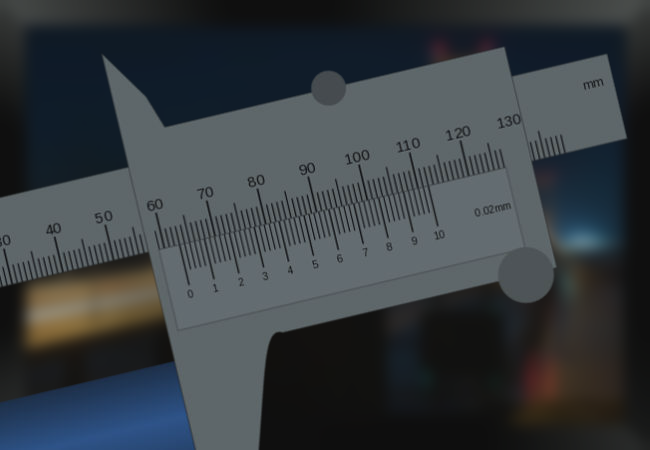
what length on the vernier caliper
63.0 mm
